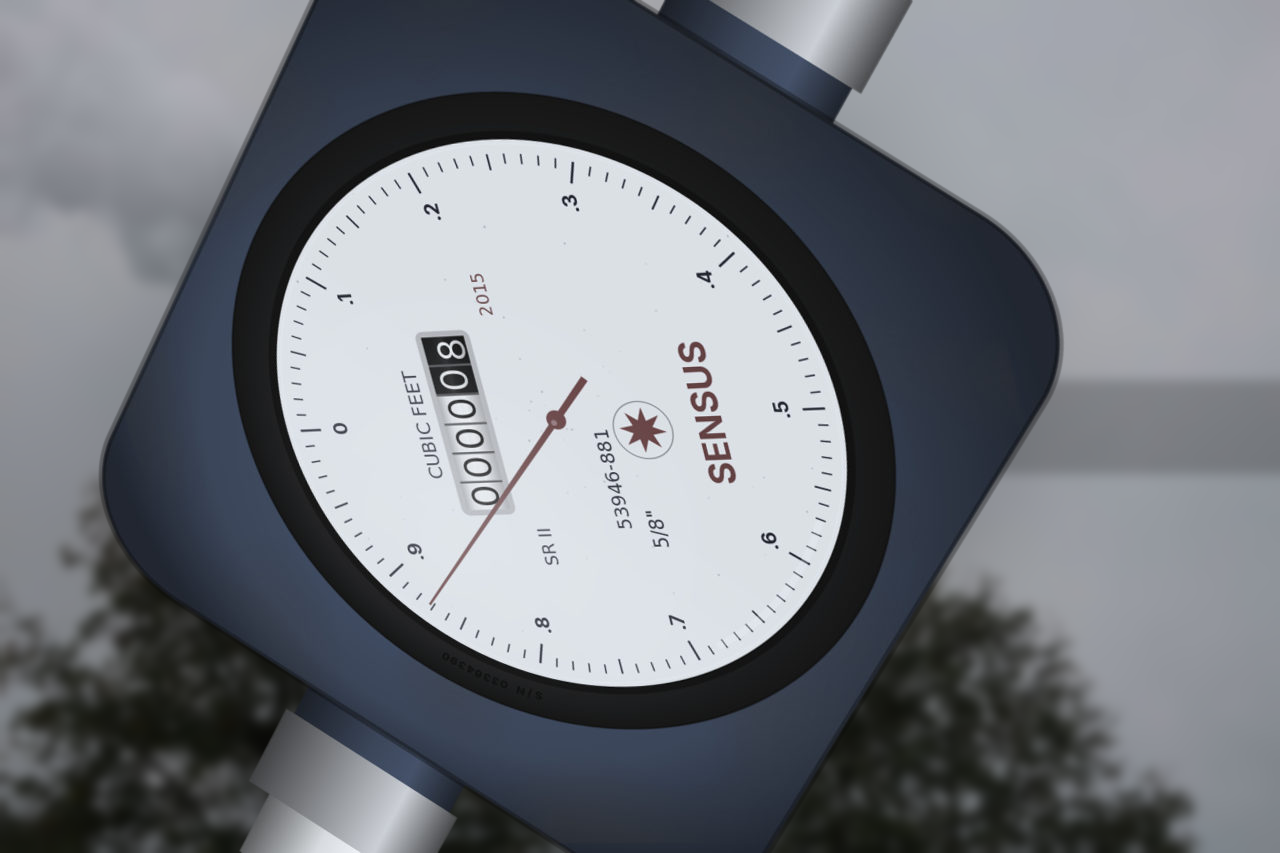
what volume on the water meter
7.87 ft³
